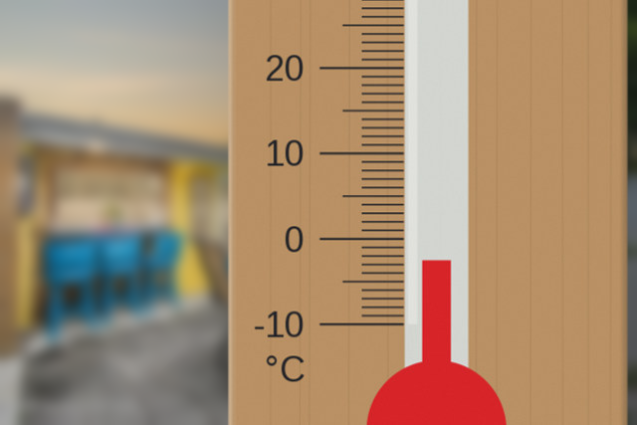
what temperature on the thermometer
-2.5 °C
